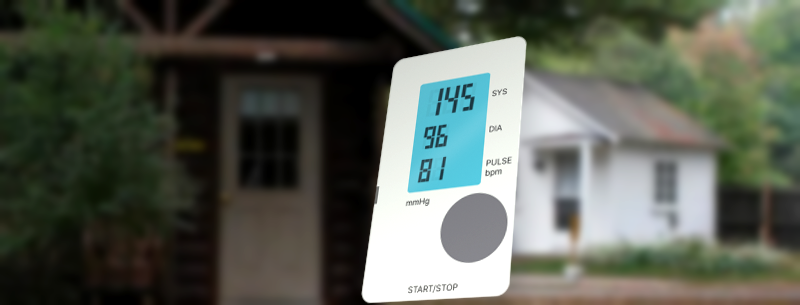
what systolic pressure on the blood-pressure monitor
145 mmHg
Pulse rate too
81 bpm
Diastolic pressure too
96 mmHg
